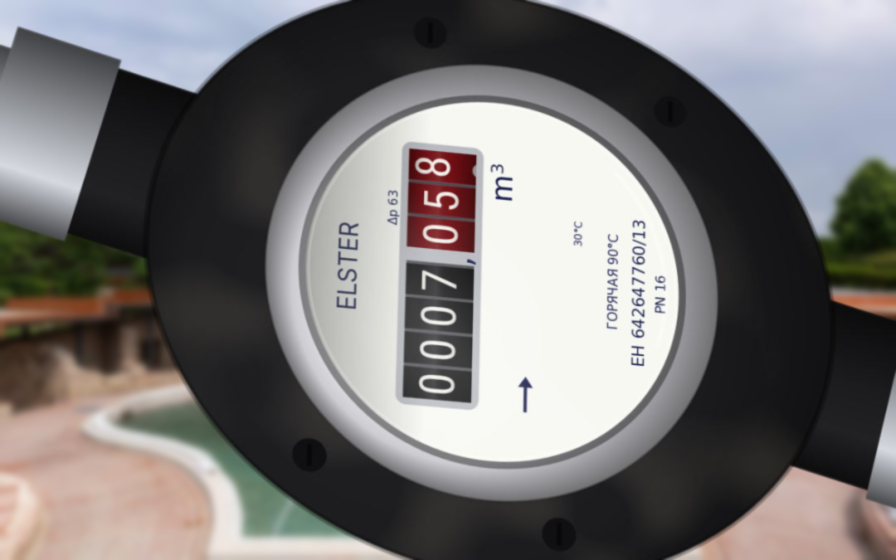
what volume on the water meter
7.058 m³
